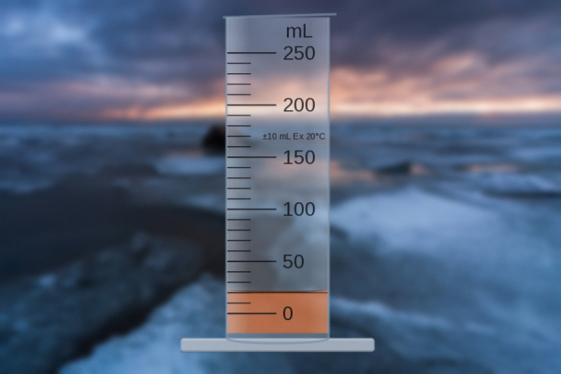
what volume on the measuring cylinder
20 mL
